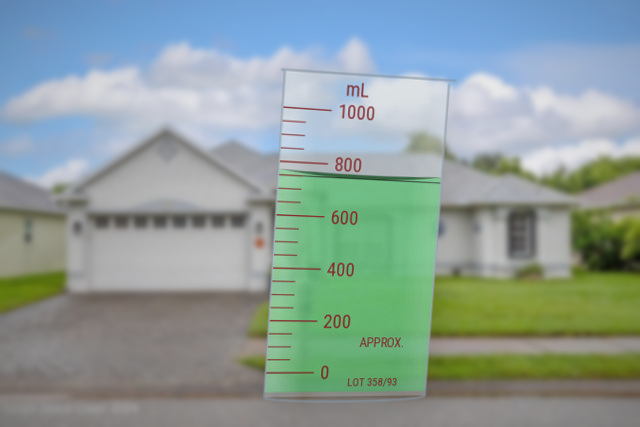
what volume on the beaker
750 mL
